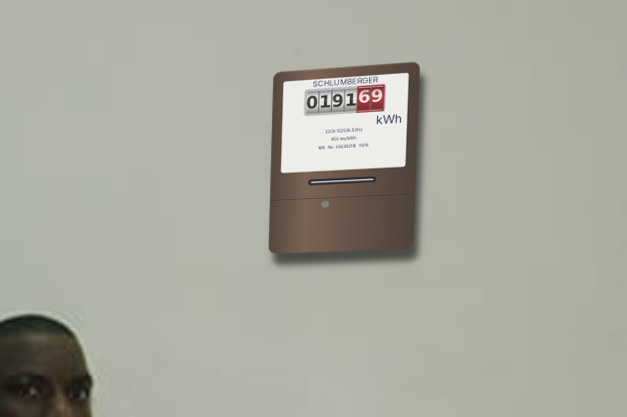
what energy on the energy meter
191.69 kWh
